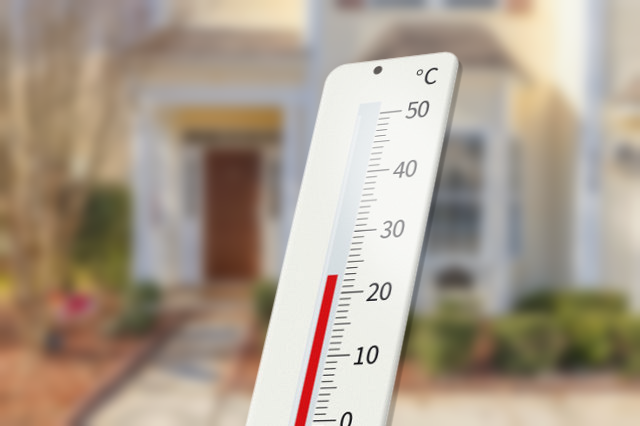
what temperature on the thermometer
23 °C
